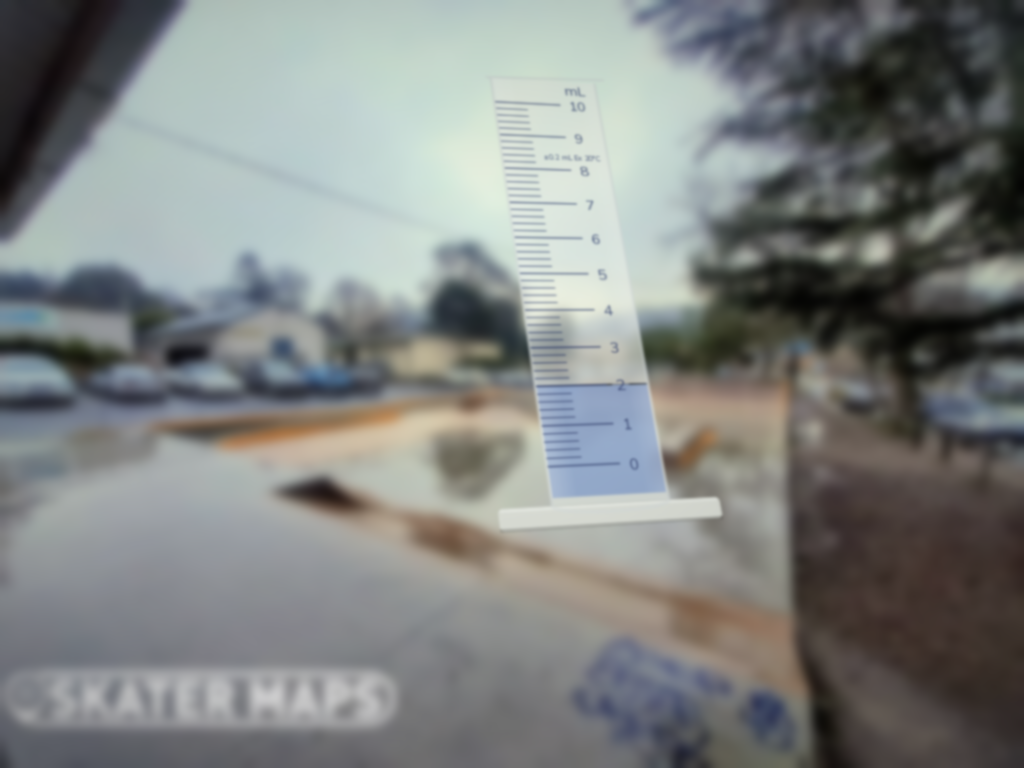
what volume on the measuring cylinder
2 mL
